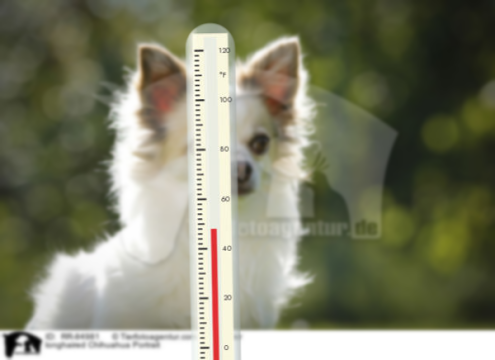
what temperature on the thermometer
48 °F
